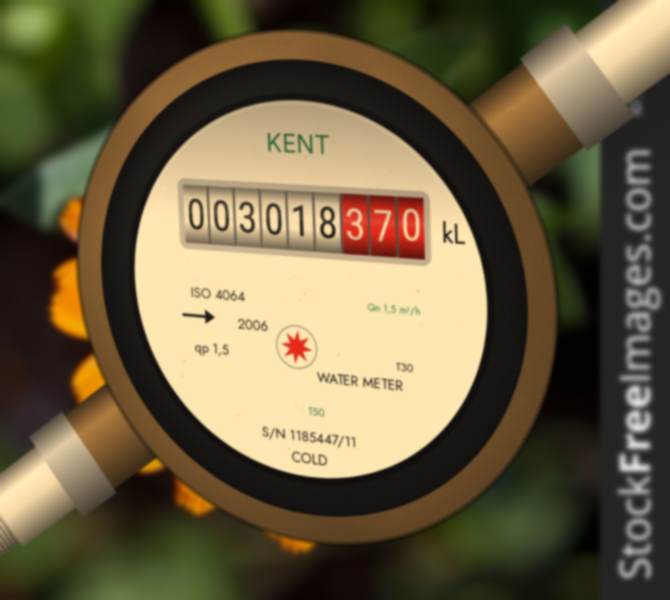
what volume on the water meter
3018.370 kL
